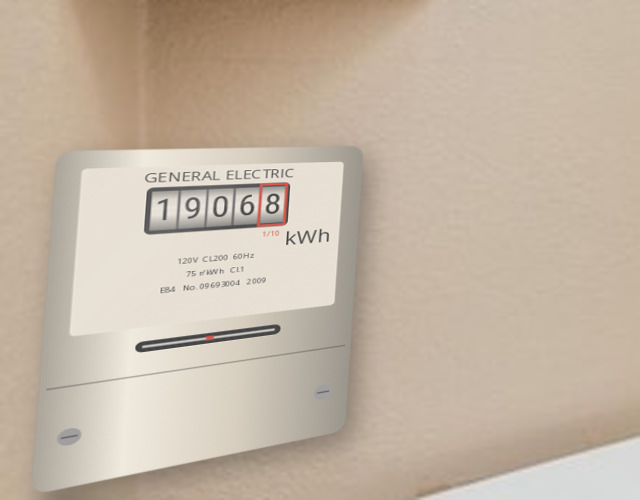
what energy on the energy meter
1906.8 kWh
